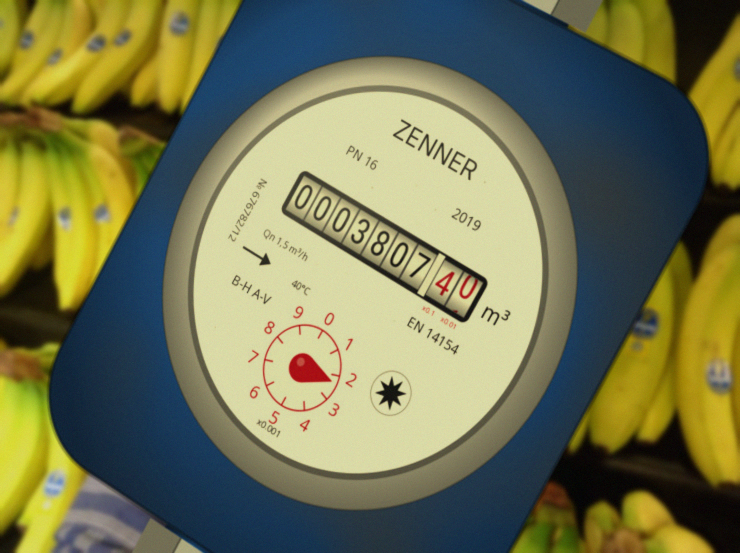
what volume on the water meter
3807.402 m³
